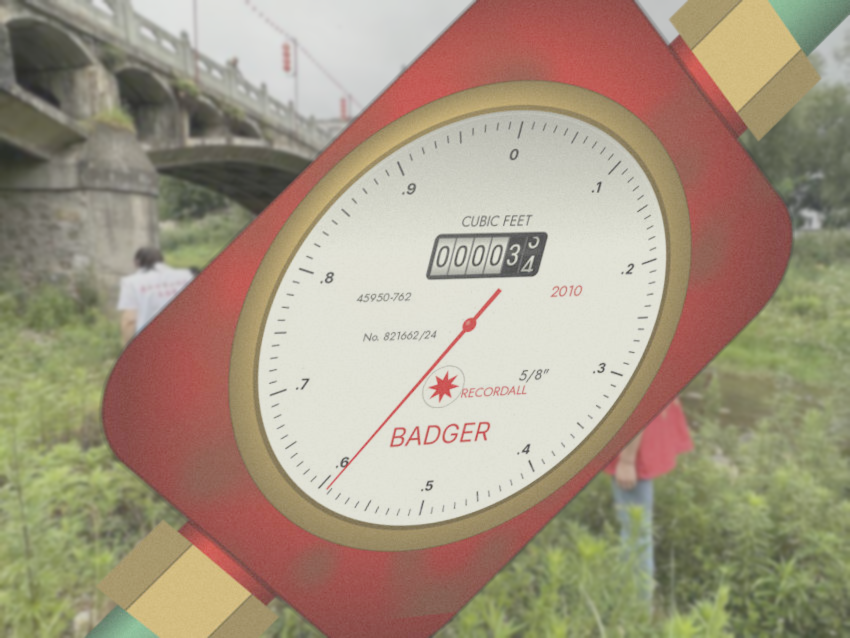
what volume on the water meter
33.59 ft³
